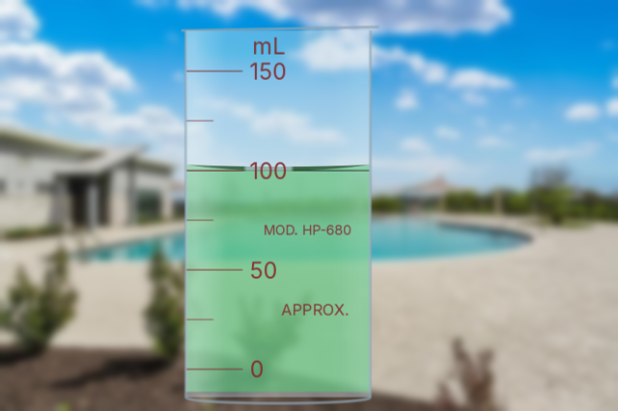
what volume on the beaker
100 mL
